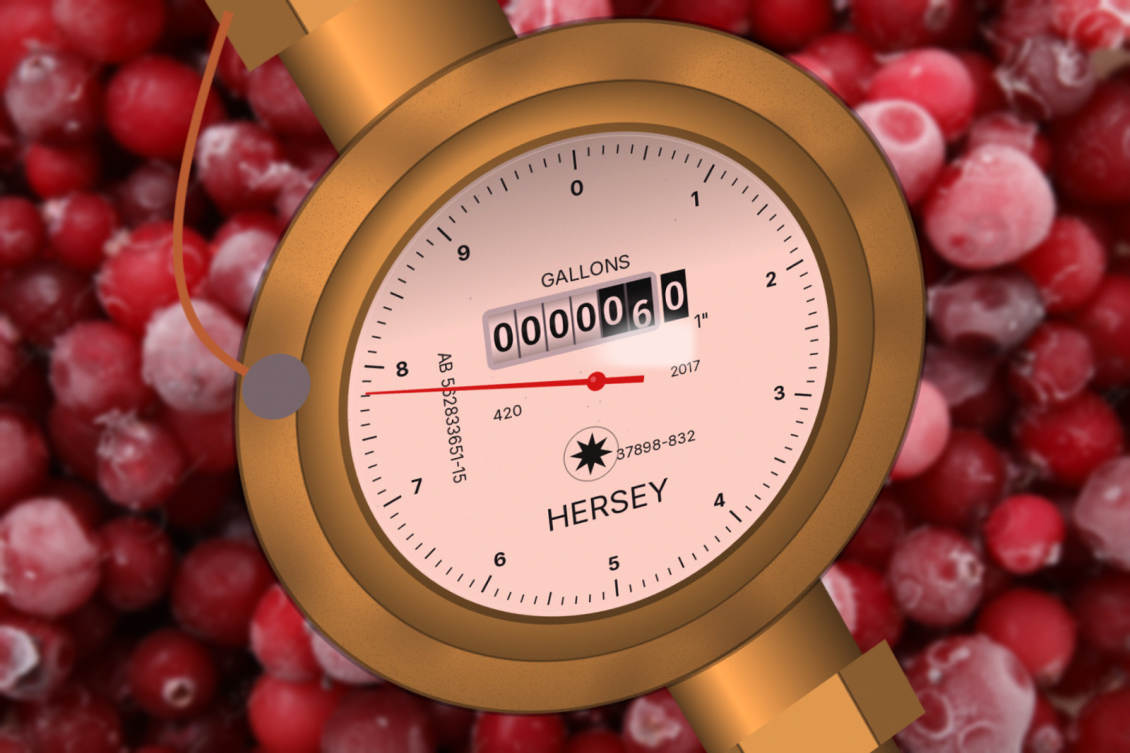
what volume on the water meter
57.8 gal
